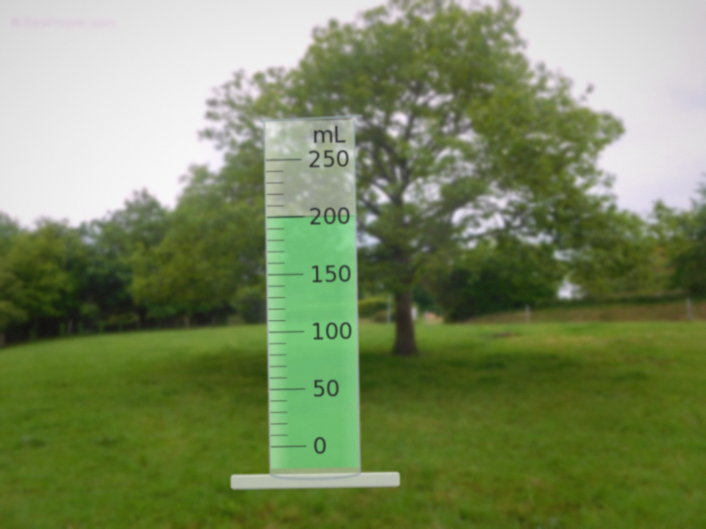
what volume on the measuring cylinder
200 mL
